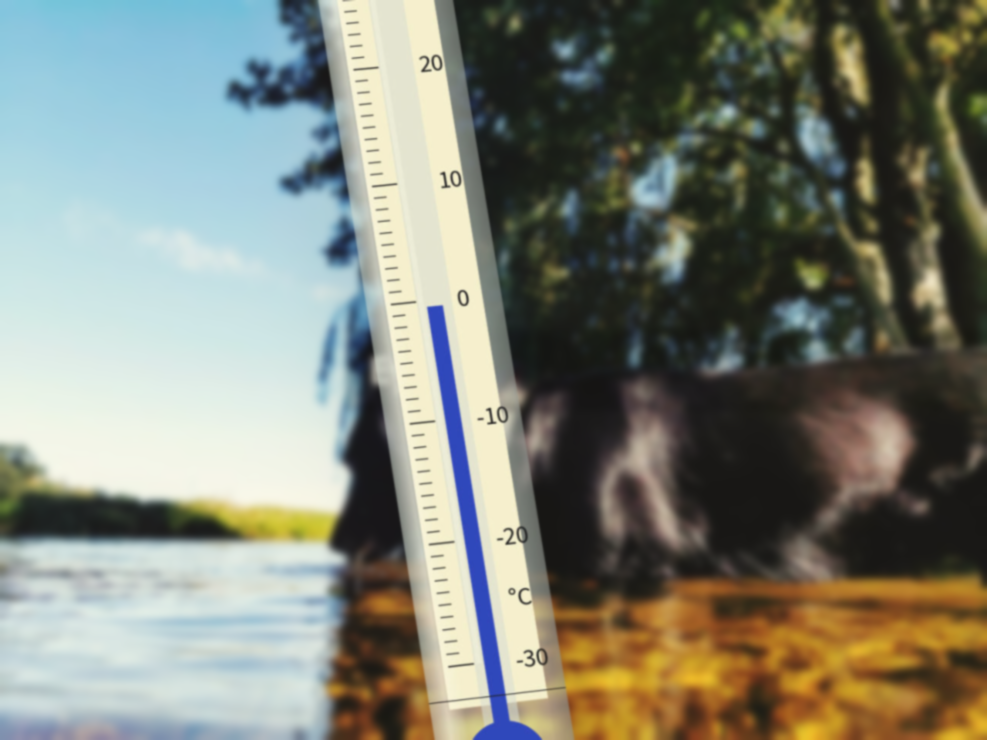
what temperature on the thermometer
-0.5 °C
